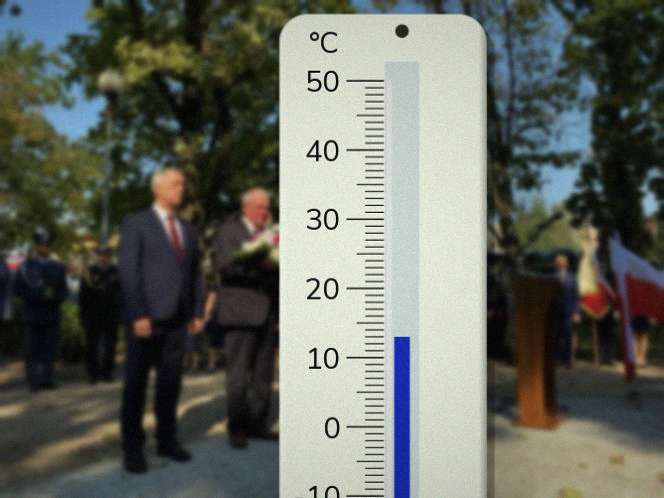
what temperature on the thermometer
13 °C
